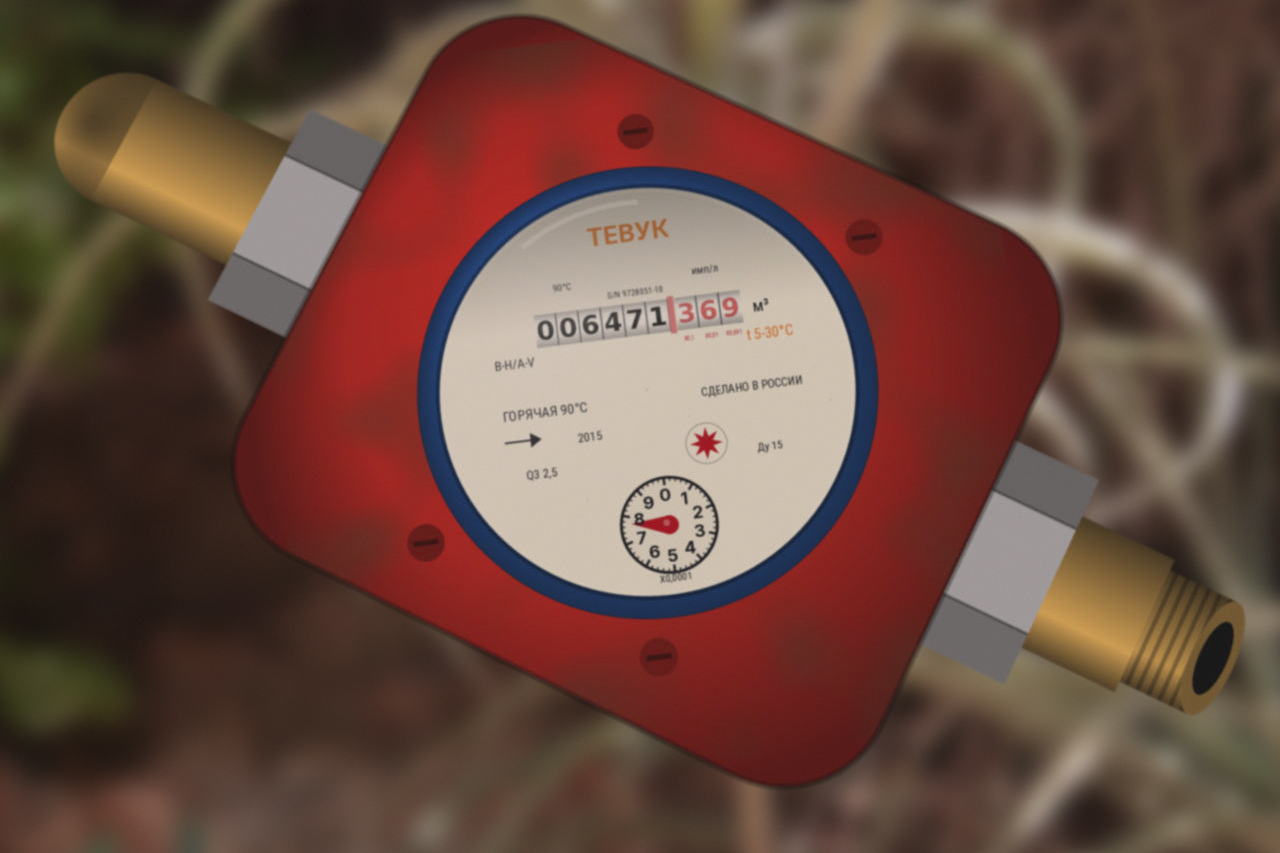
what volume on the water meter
6471.3697 m³
